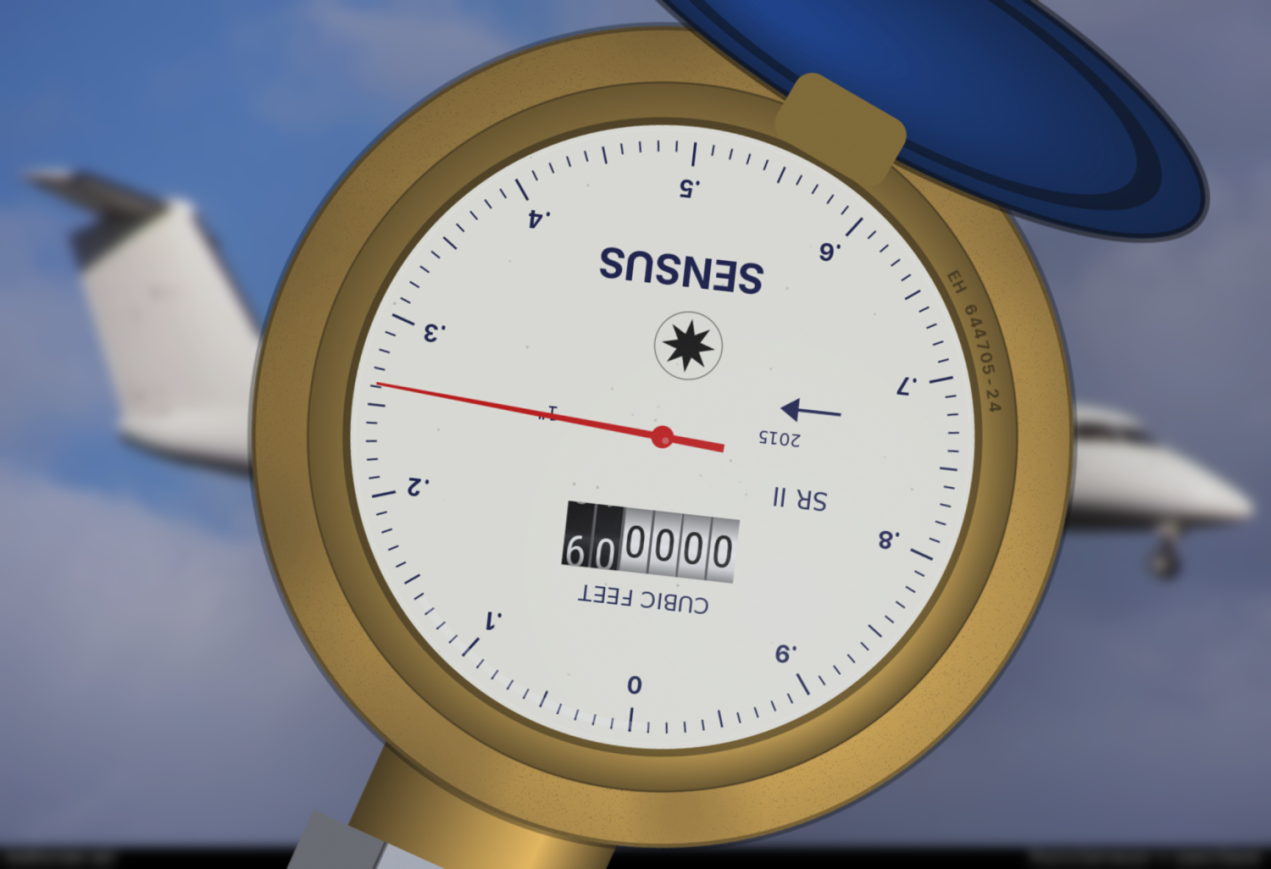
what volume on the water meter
9.26 ft³
